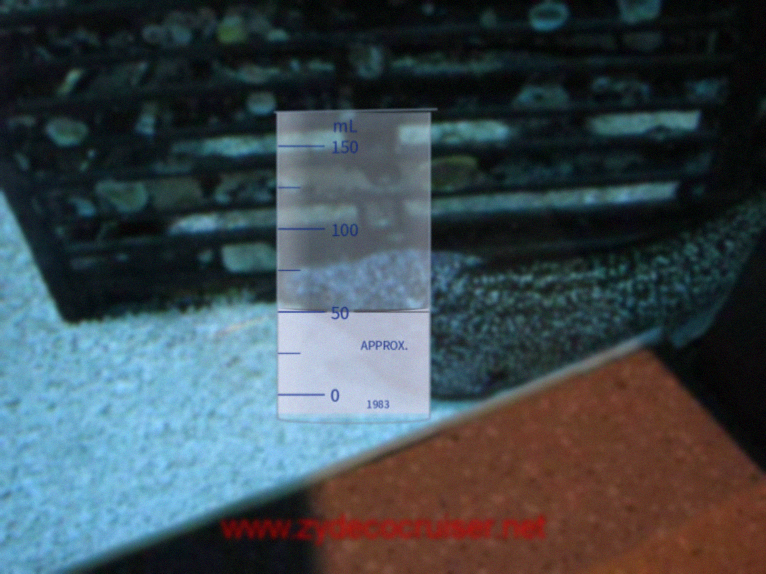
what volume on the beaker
50 mL
